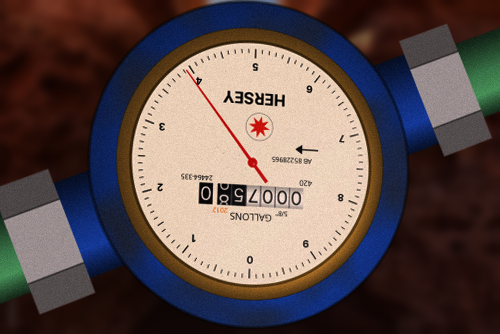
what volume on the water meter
7583.9 gal
